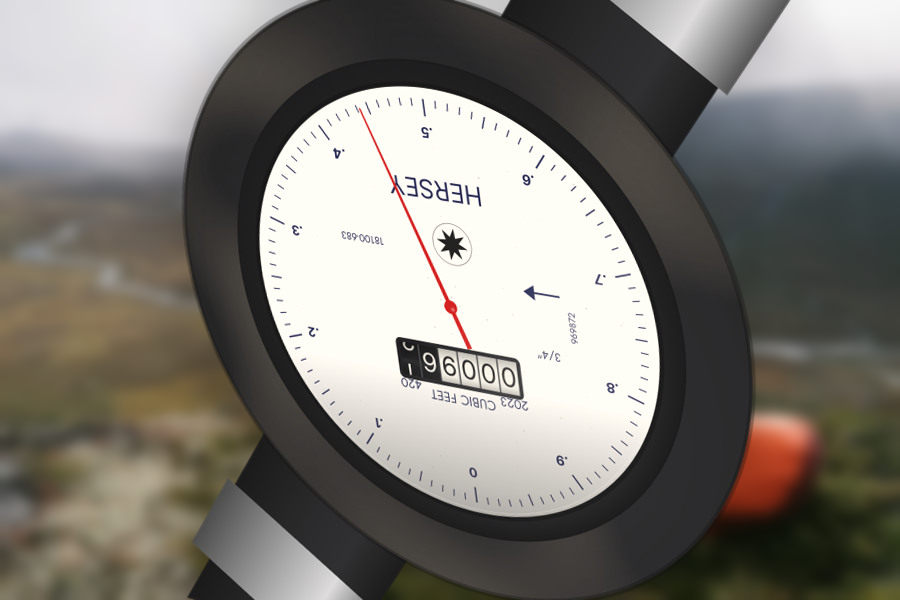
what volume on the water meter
961.44 ft³
